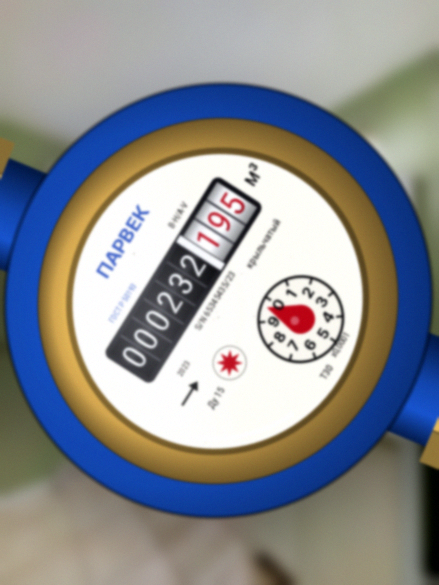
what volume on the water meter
232.1949 m³
